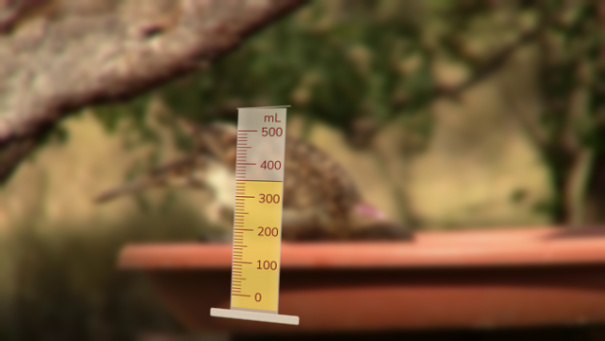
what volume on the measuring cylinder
350 mL
